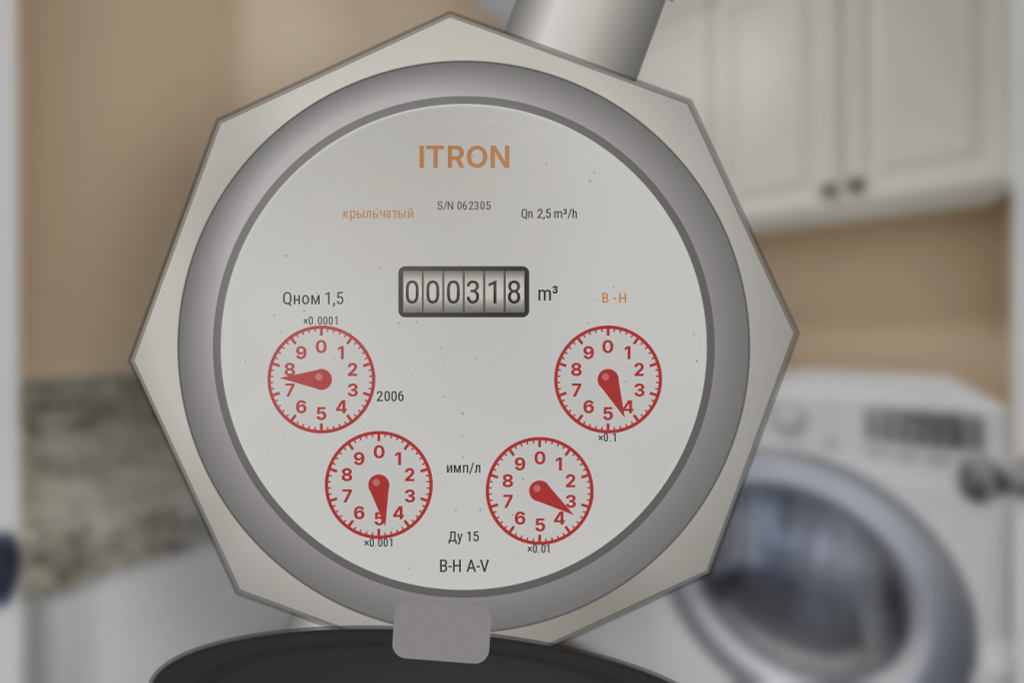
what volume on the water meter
318.4347 m³
